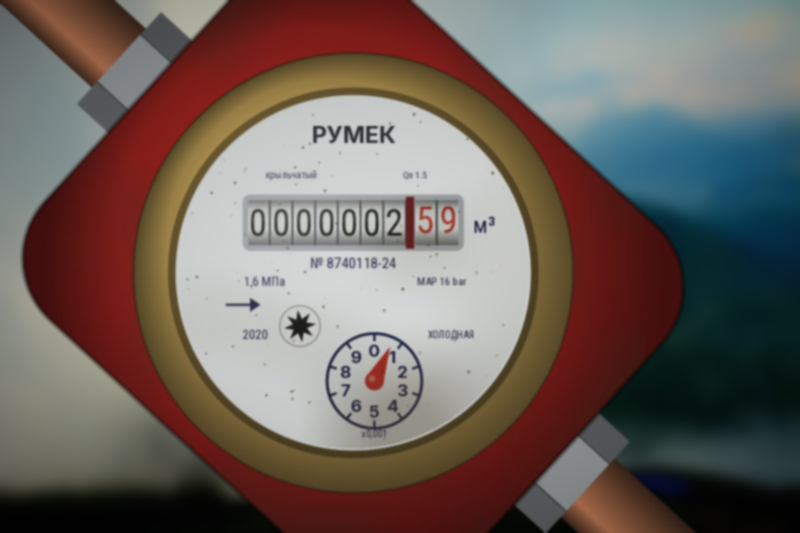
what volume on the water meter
2.590 m³
